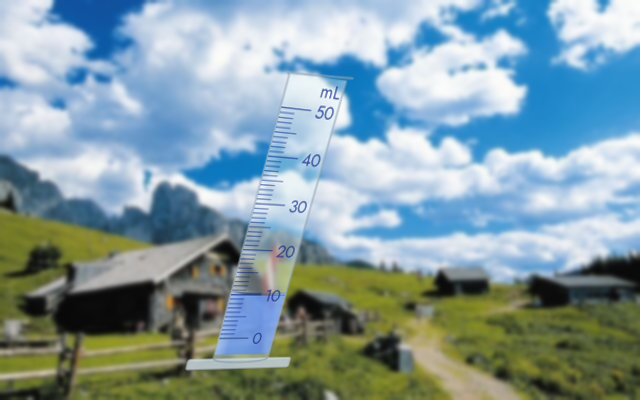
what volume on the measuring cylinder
10 mL
